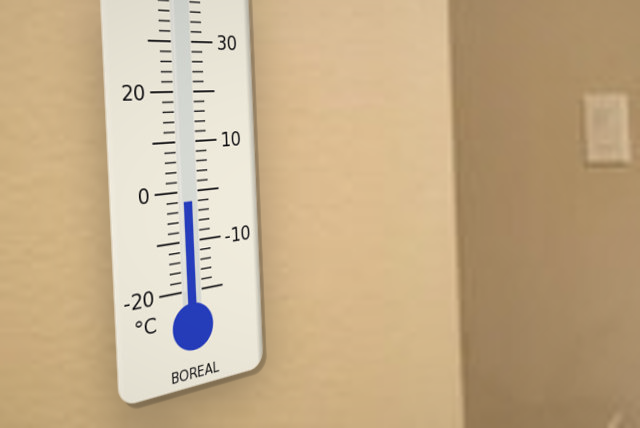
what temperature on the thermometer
-2 °C
